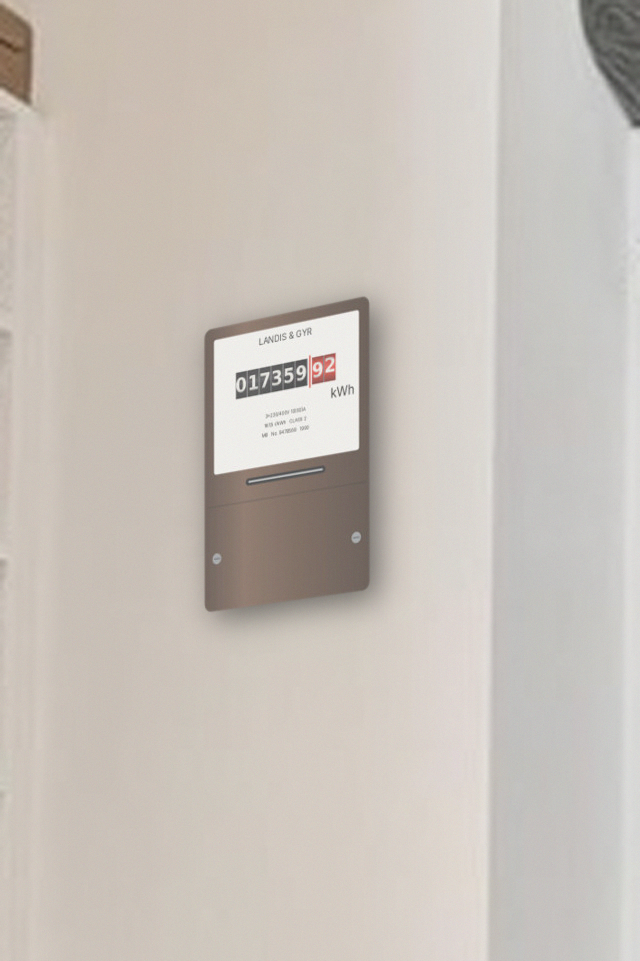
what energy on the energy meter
17359.92 kWh
